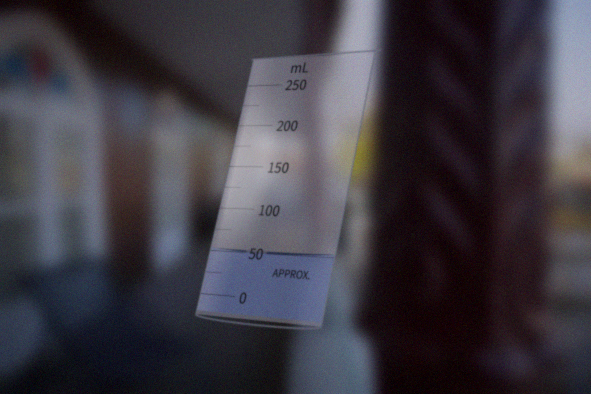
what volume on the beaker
50 mL
